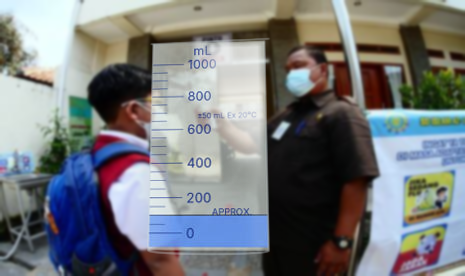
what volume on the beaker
100 mL
